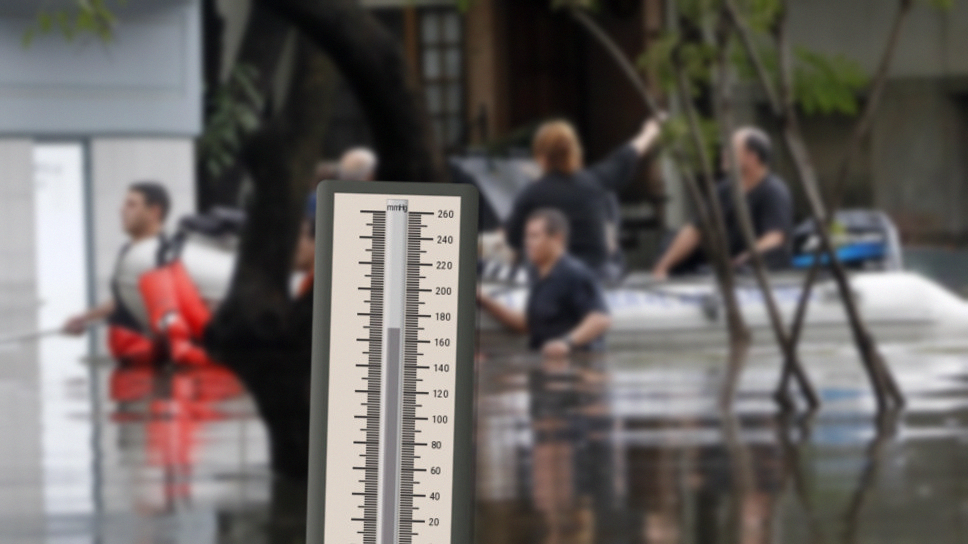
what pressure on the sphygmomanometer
170 mmHg
